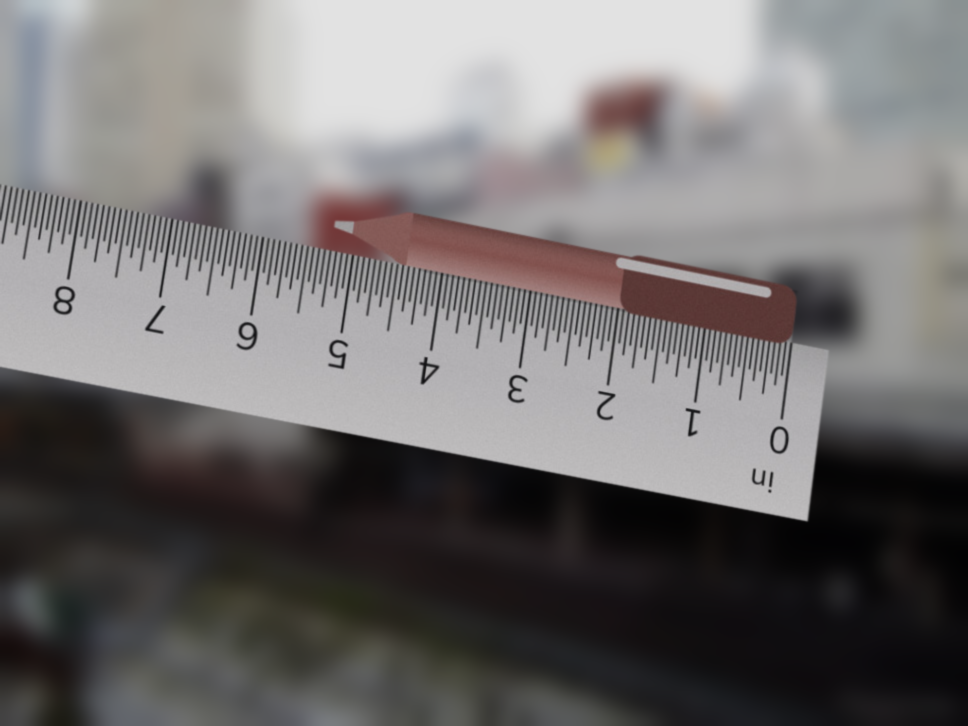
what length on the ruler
5.25 in
